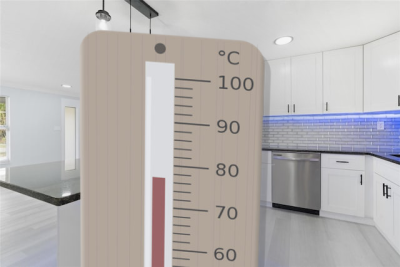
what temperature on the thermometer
77 °C
